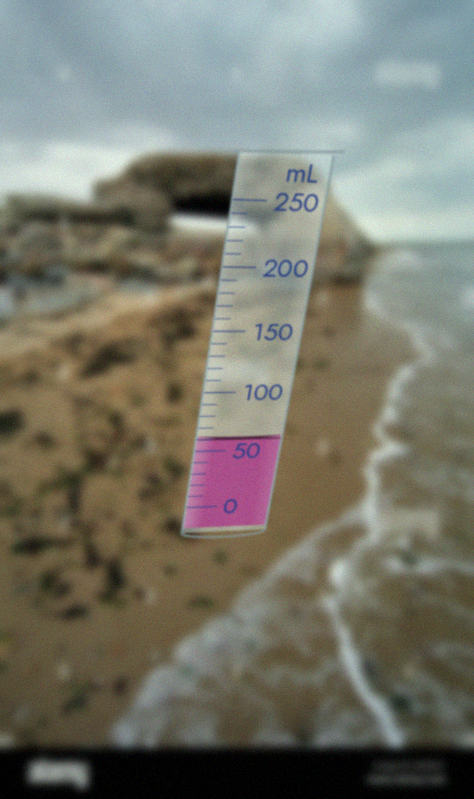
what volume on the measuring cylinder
60 mL
